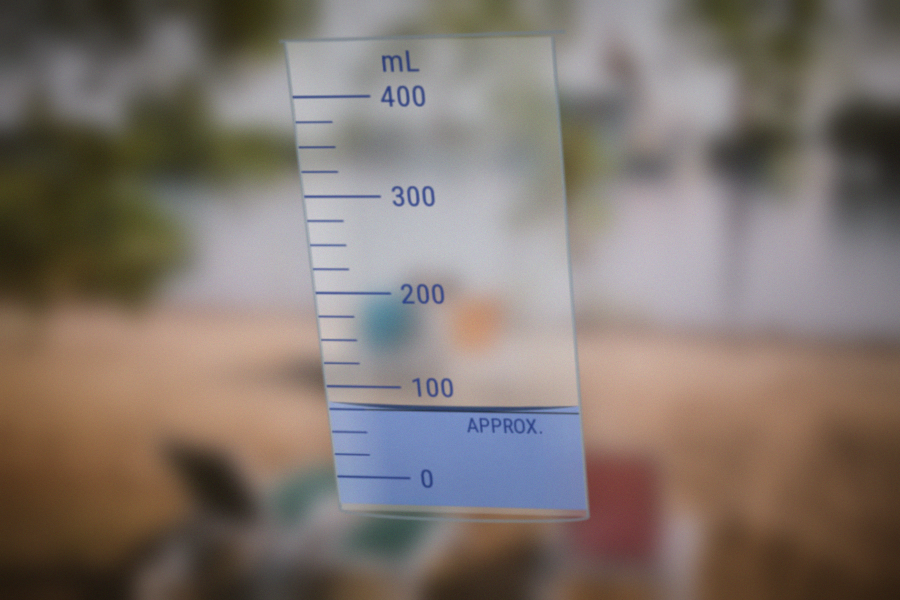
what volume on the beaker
75 mL
